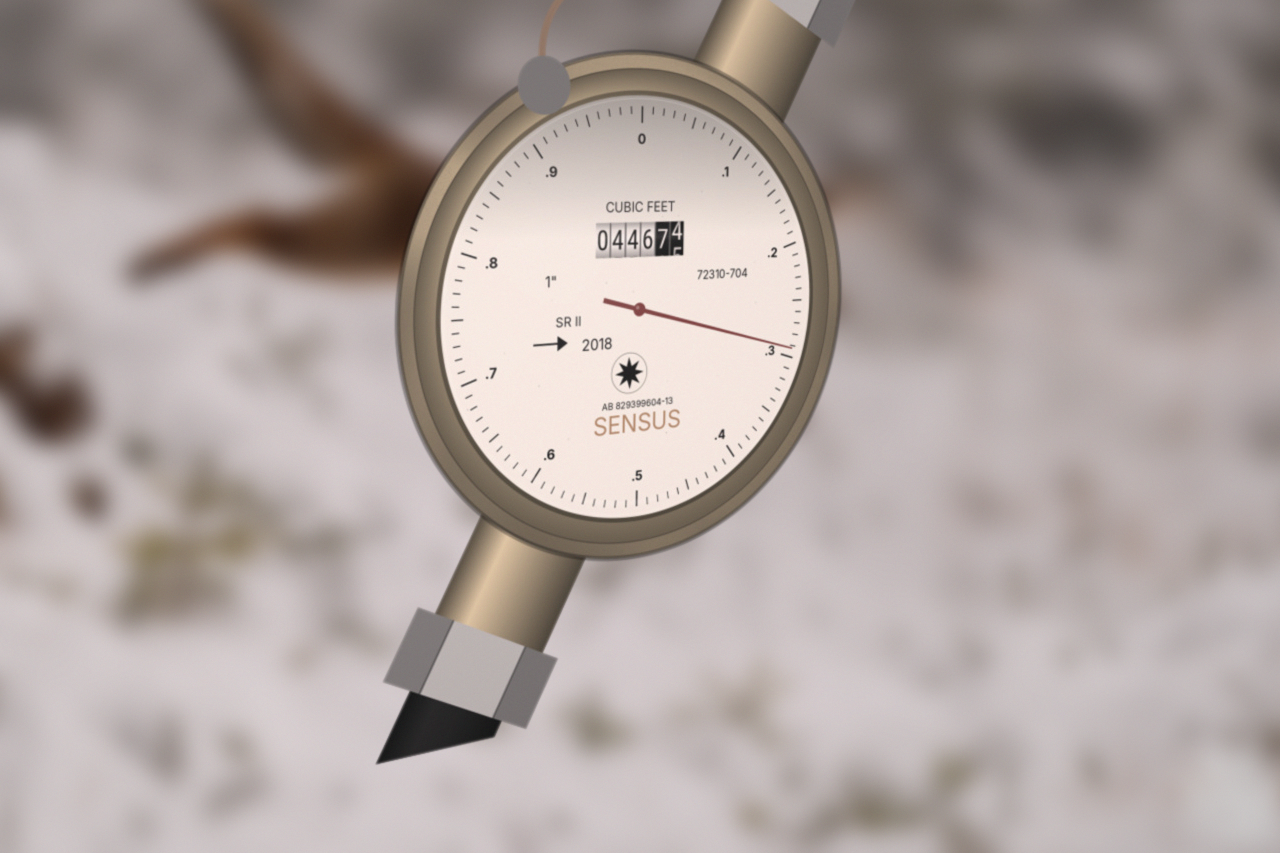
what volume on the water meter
44674.29 ft³
